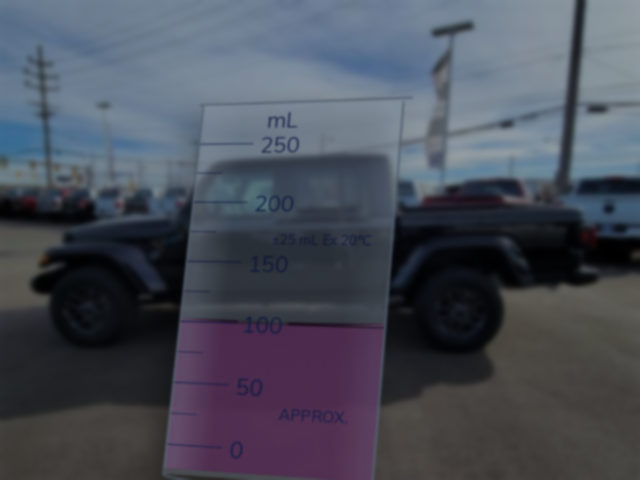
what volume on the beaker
100 mL
